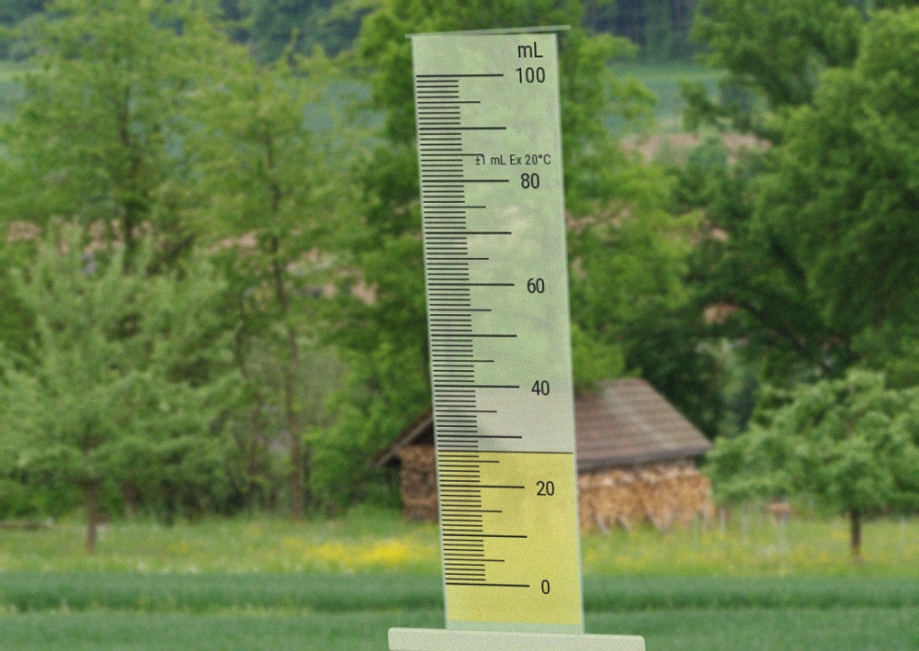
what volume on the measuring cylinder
27 mL
